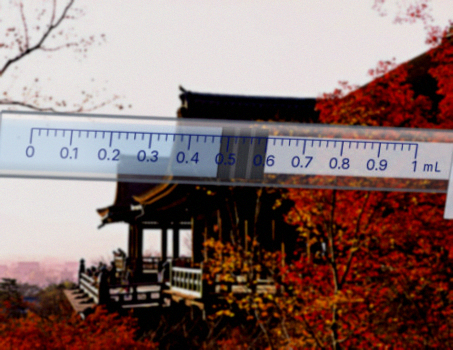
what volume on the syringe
0.48 mL
